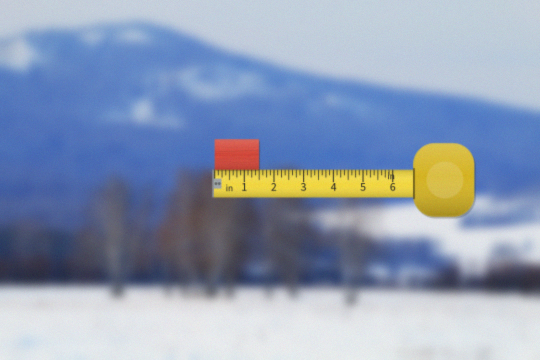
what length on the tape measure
1.5 in
